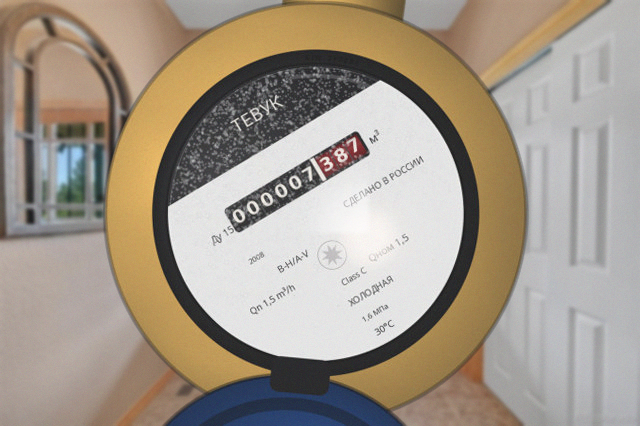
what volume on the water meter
7.387 m³
